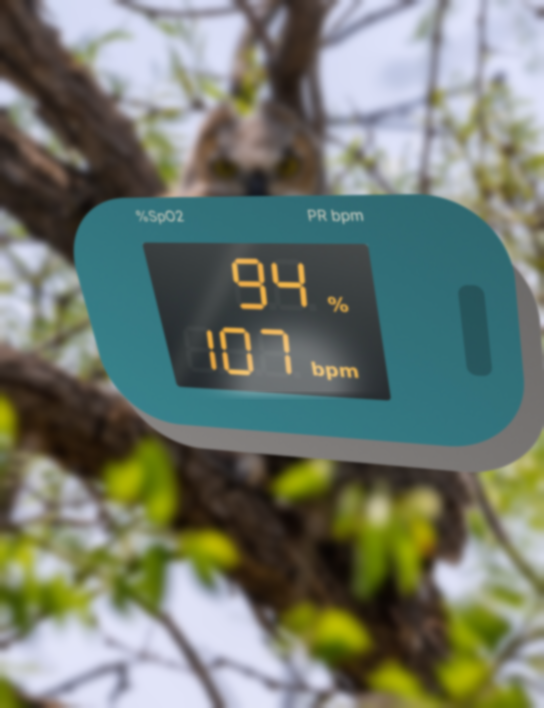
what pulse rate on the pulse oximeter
107 bpm
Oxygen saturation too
94 %
